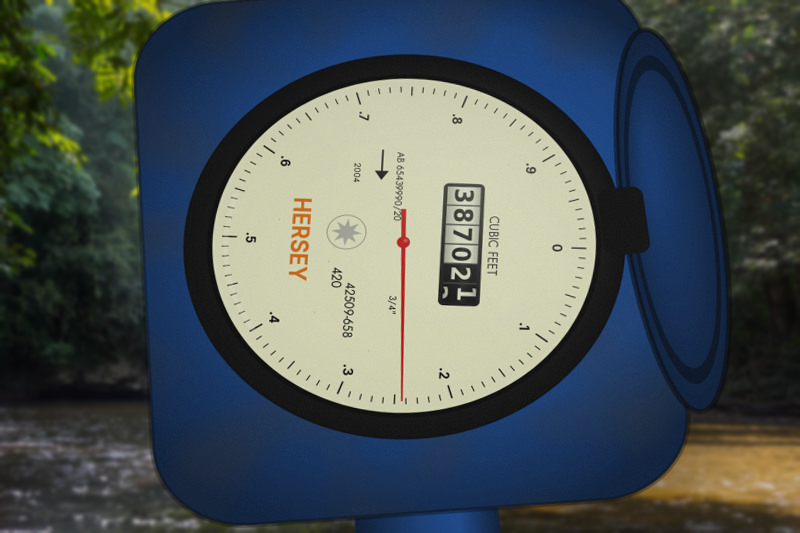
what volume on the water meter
387021.24 ft³
